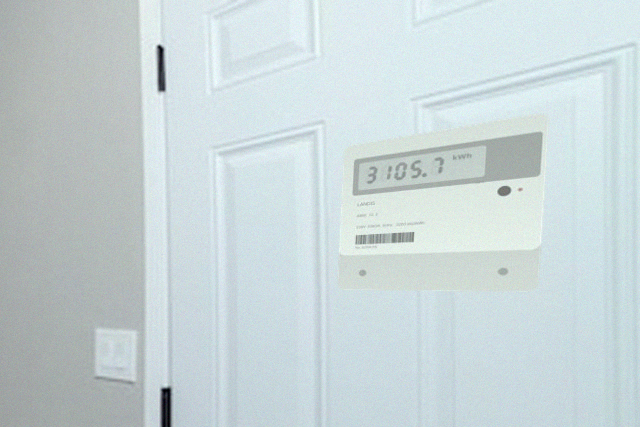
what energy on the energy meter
3105.7 kWh
